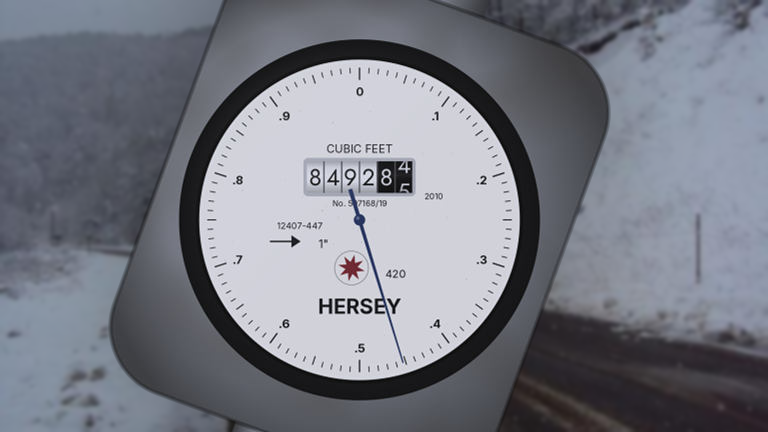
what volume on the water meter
849284.45 ft³
